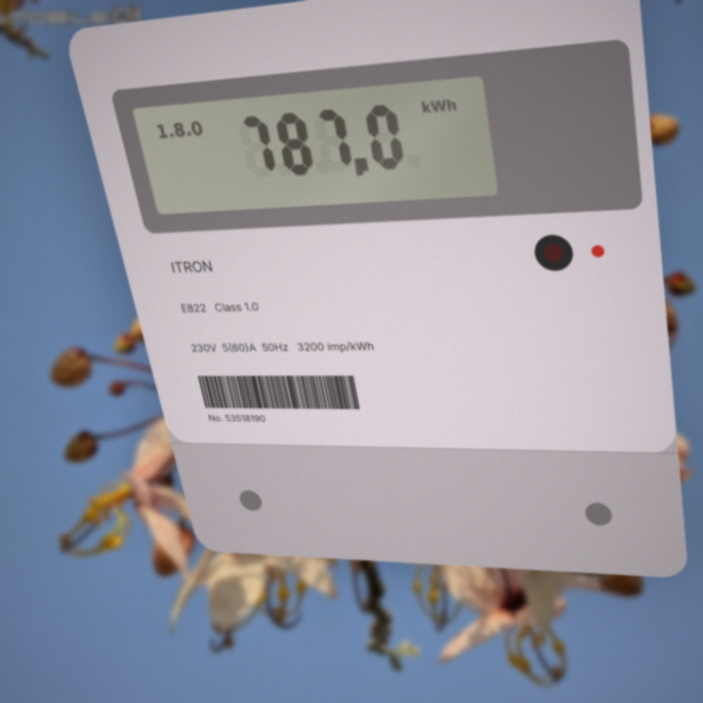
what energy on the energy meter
787.0 kWh
